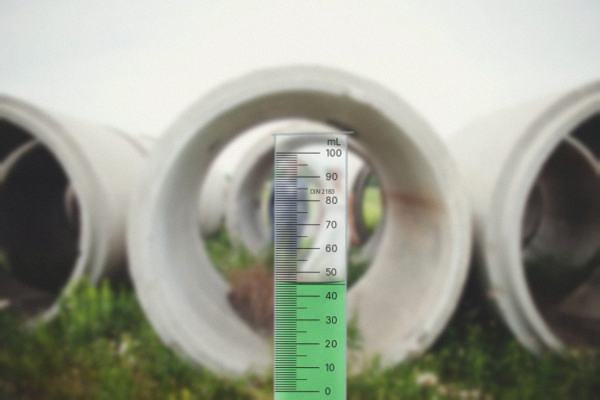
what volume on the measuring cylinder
45 mL
